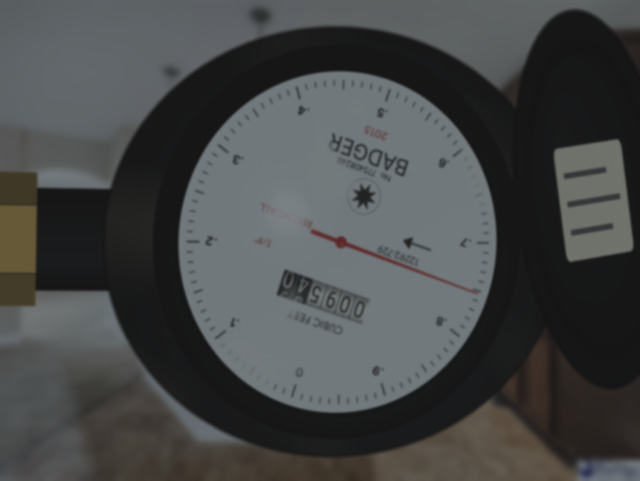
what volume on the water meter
9539.75 ft³
